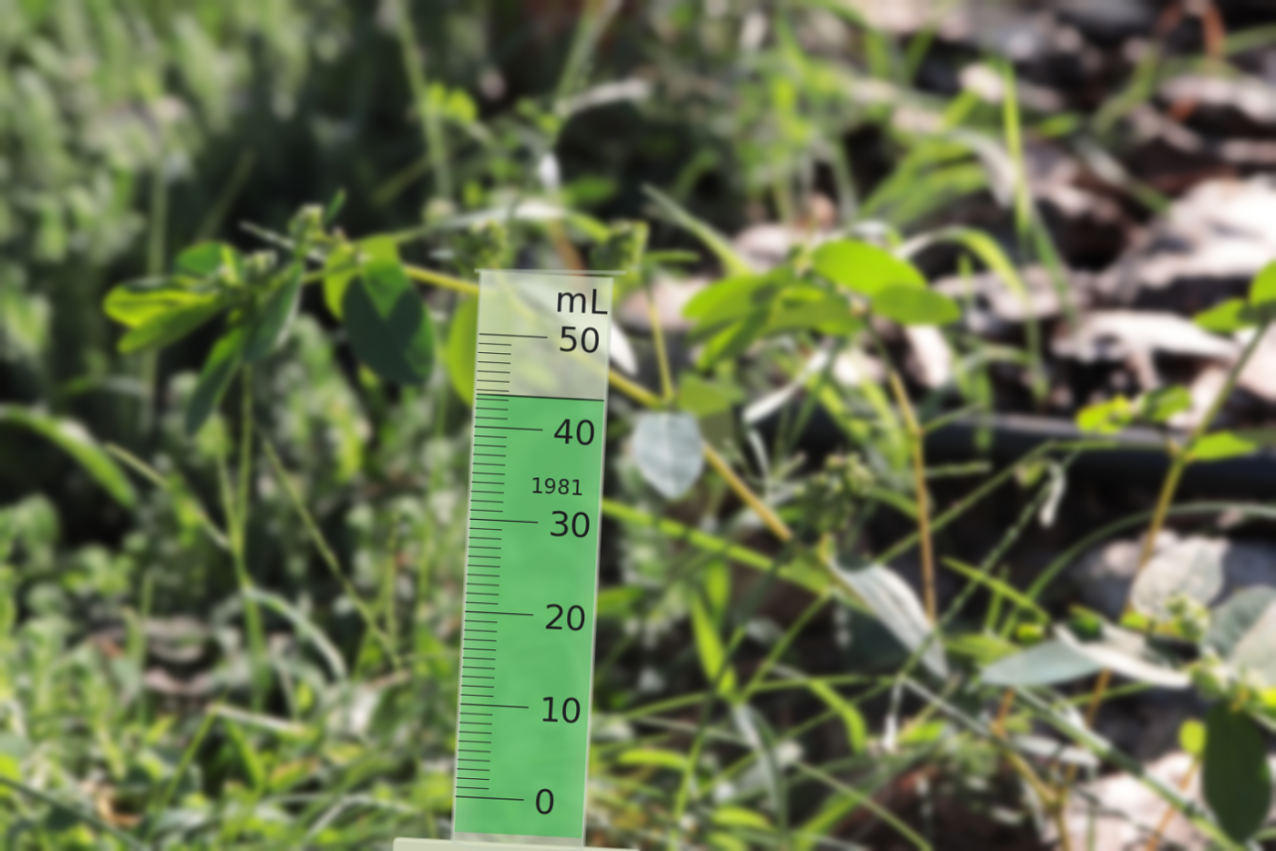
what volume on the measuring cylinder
43.5 mL
